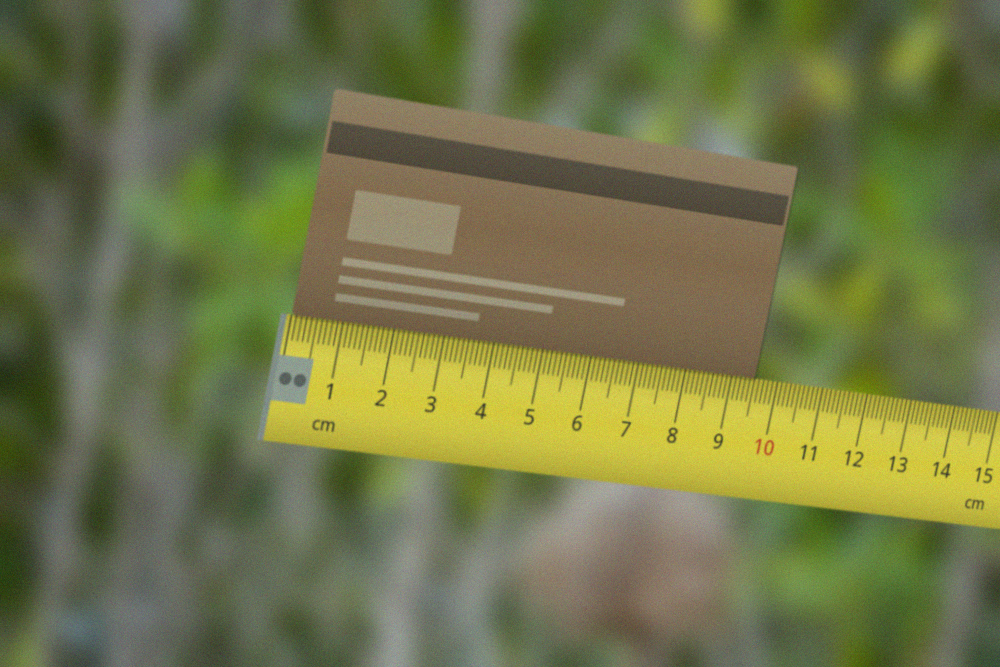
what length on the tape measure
9.5 cm
